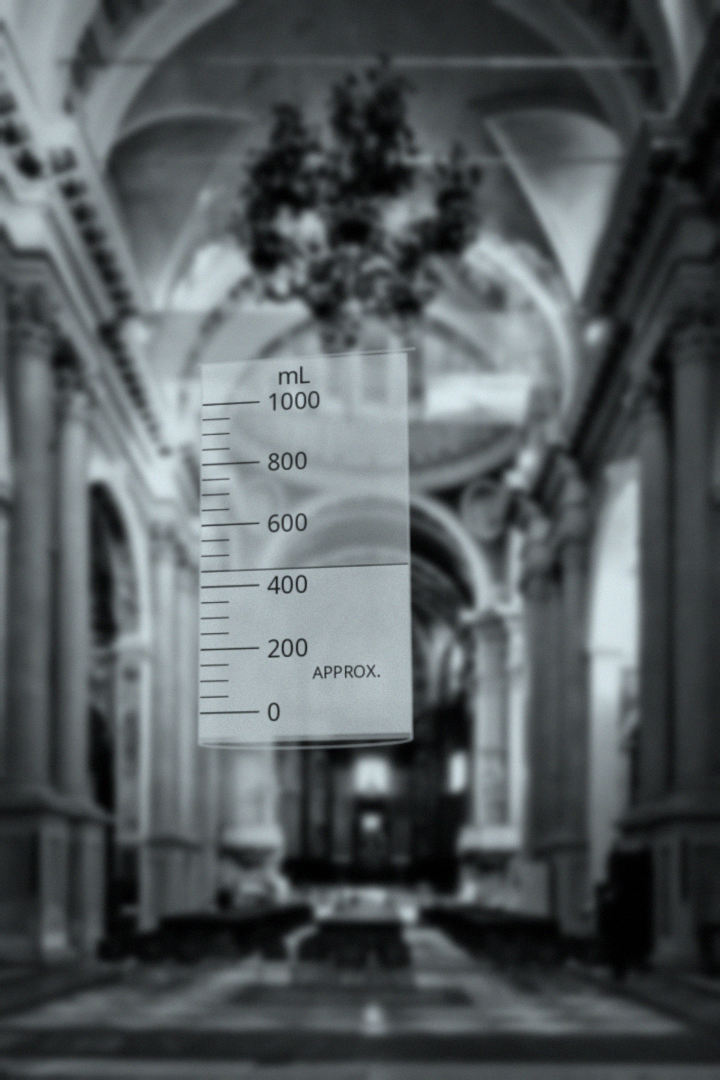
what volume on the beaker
450 mL
